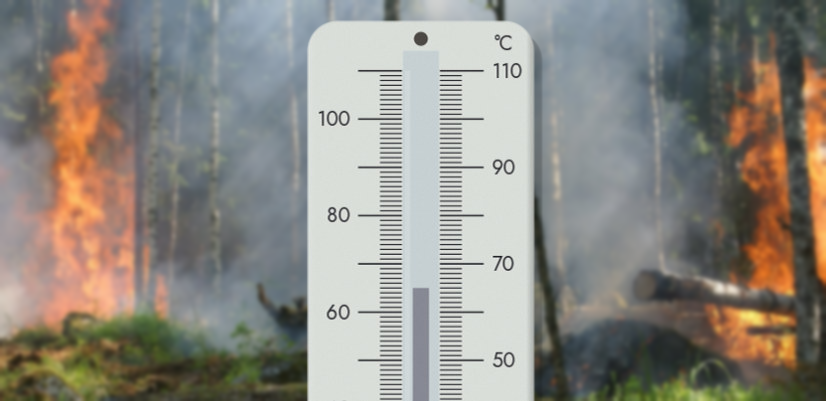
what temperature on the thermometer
65 °C
